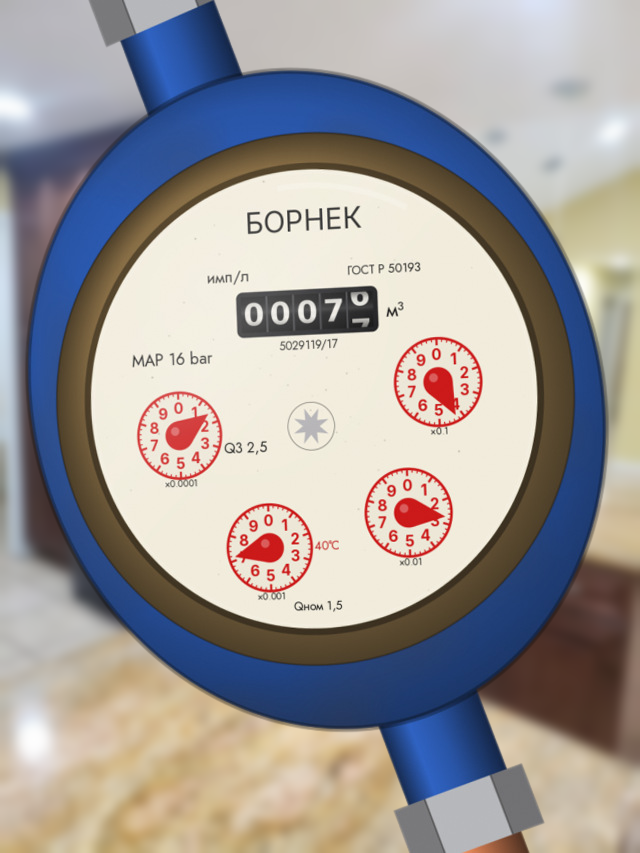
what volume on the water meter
76.4271 m³
